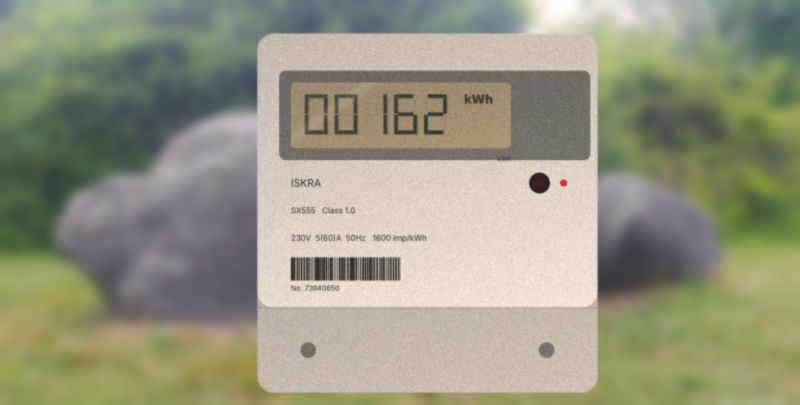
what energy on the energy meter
162 kWh
